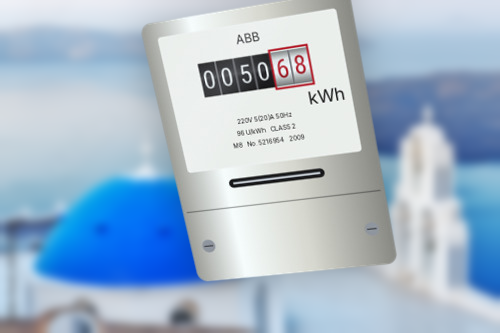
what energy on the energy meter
50.68 kWh
